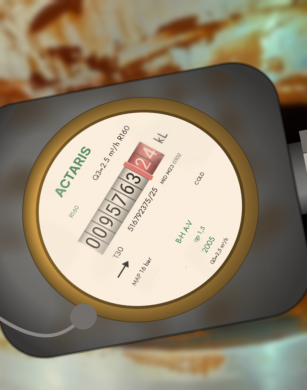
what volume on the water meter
95763.24 kL
